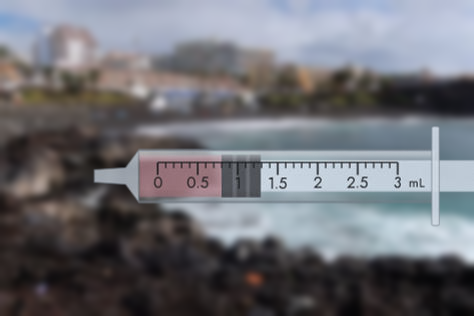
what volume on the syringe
0.8 mL
